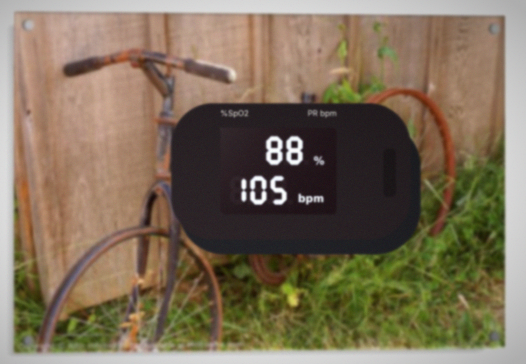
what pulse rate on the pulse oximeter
105 bpm
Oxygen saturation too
88 %
